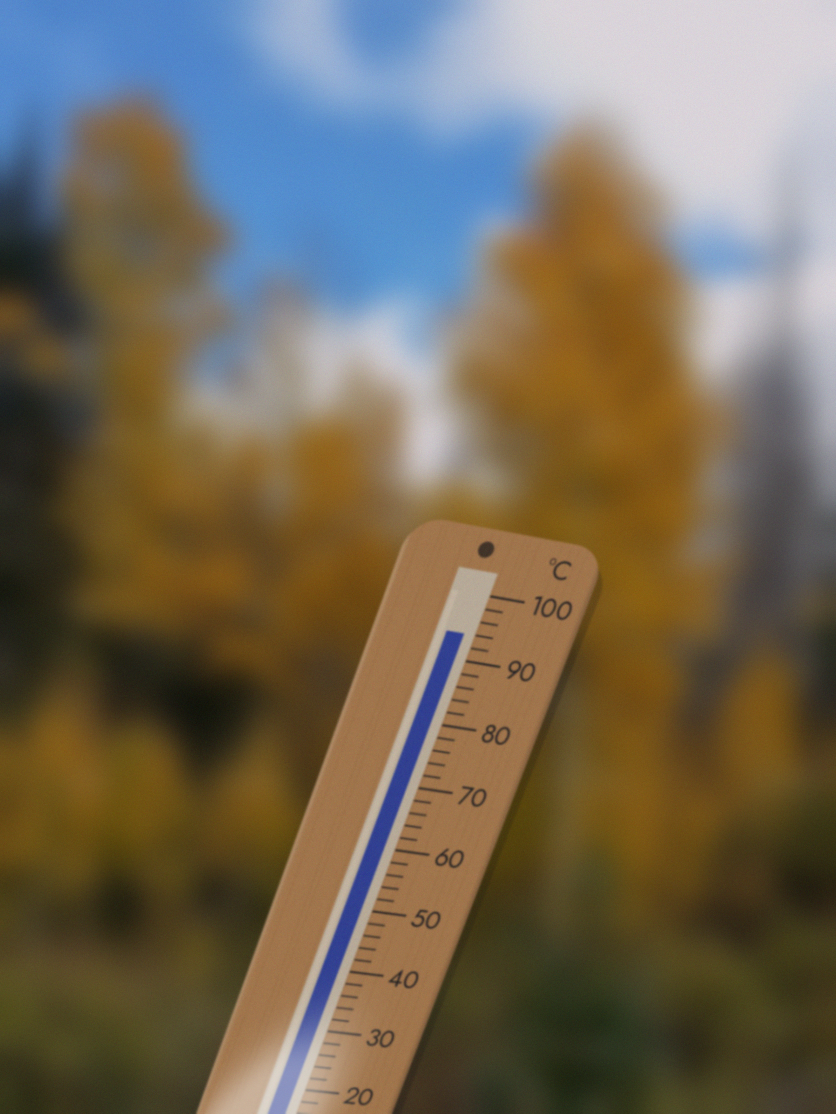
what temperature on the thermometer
94 °C
